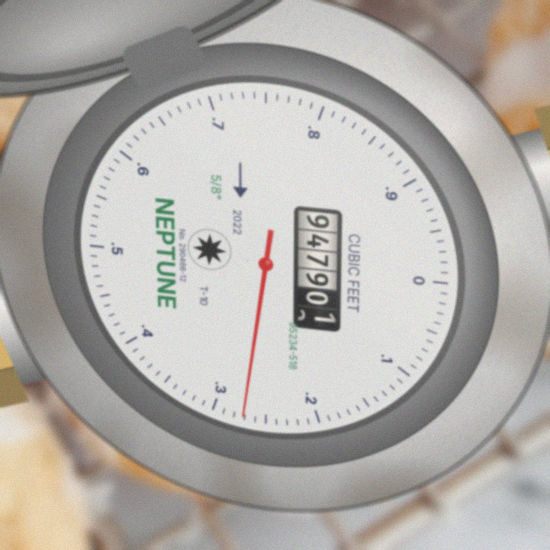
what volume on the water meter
947901.27 ft³
